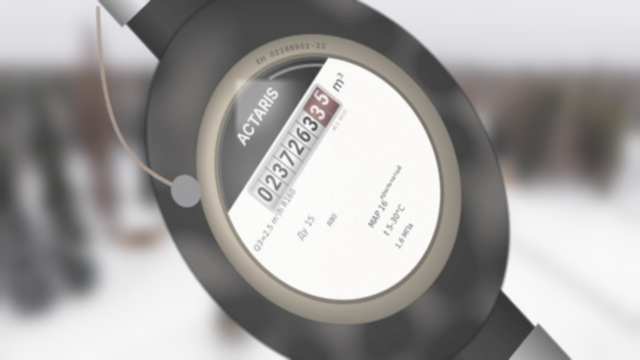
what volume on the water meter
237263.35 m³
